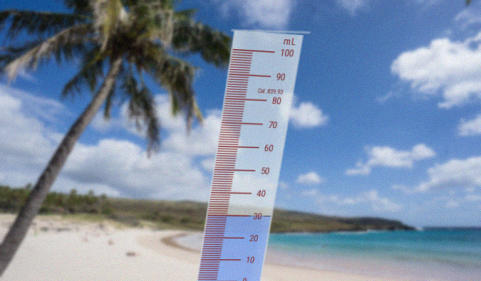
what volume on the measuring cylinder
30 mL
